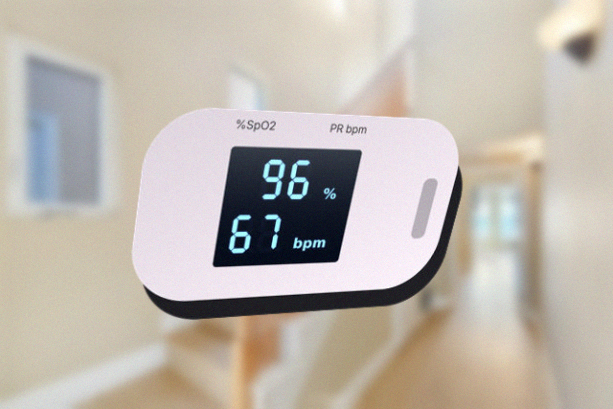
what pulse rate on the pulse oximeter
67 bpm
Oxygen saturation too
96 %
